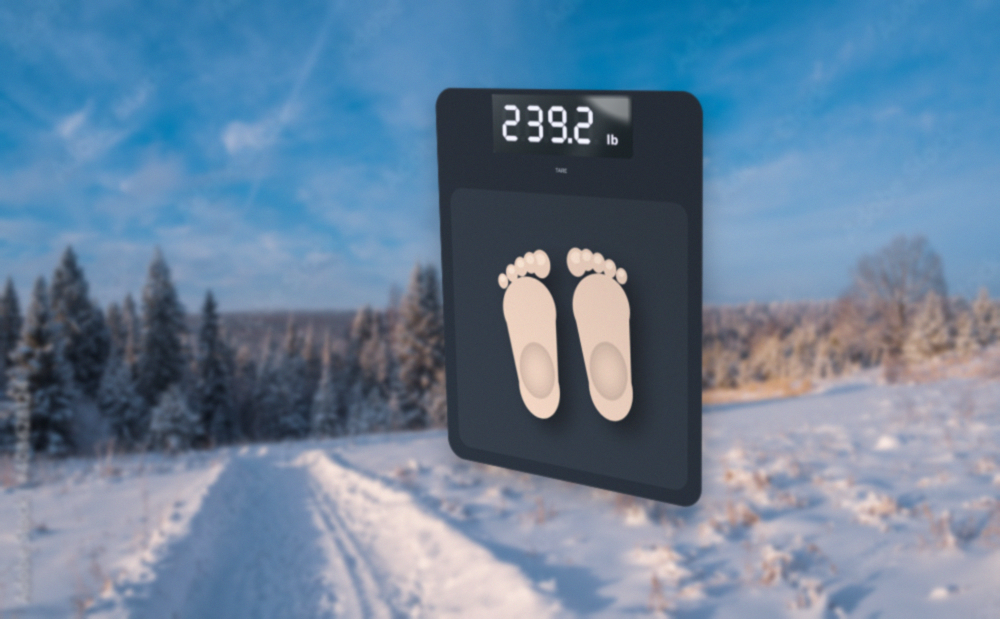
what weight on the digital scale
239.2 lb
